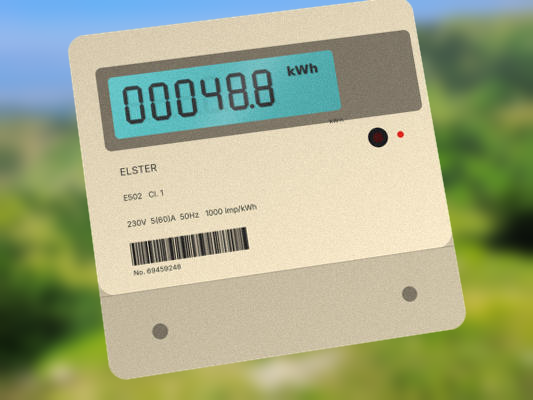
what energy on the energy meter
48.8 kWh
